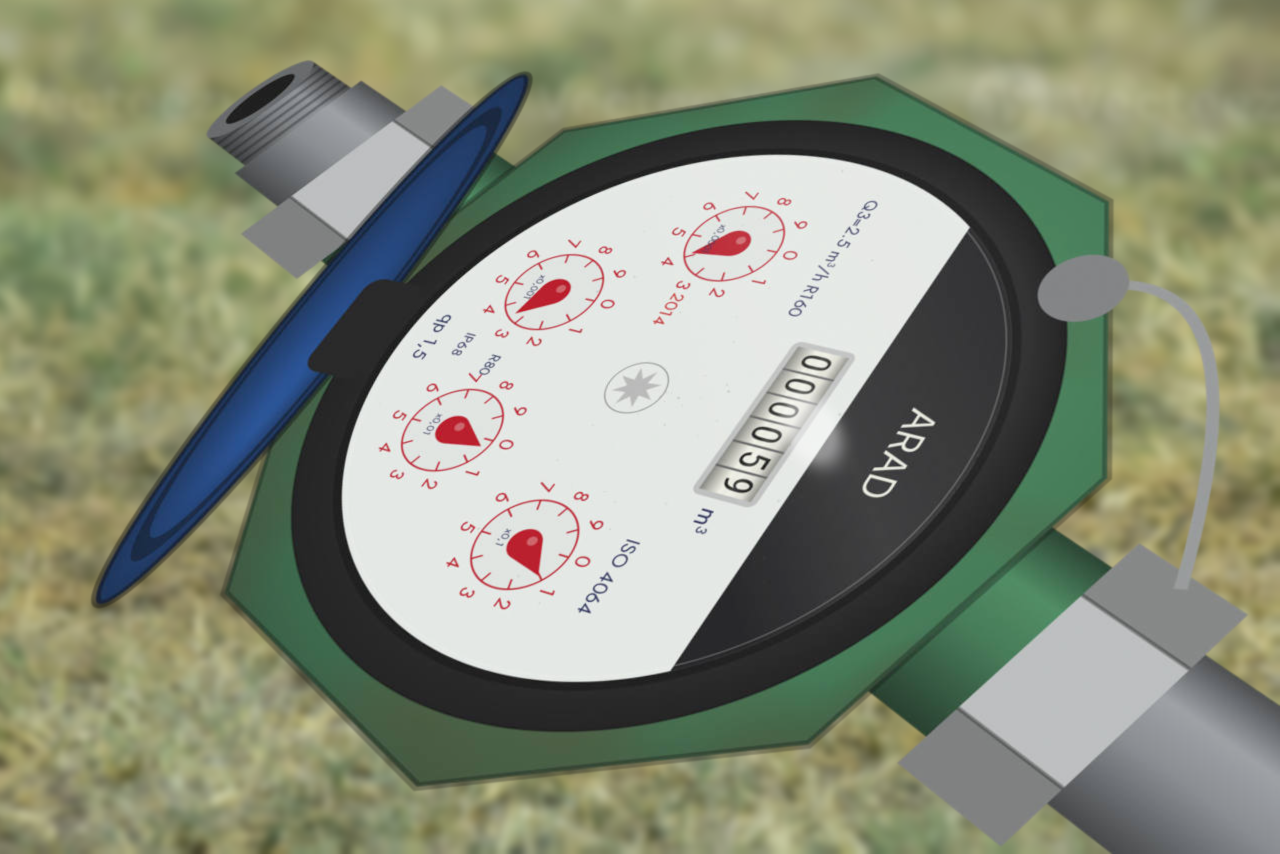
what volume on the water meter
59.1034 m³
